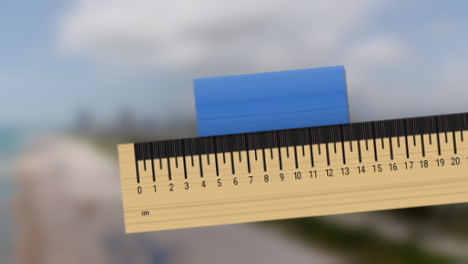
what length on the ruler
9.5 cm
